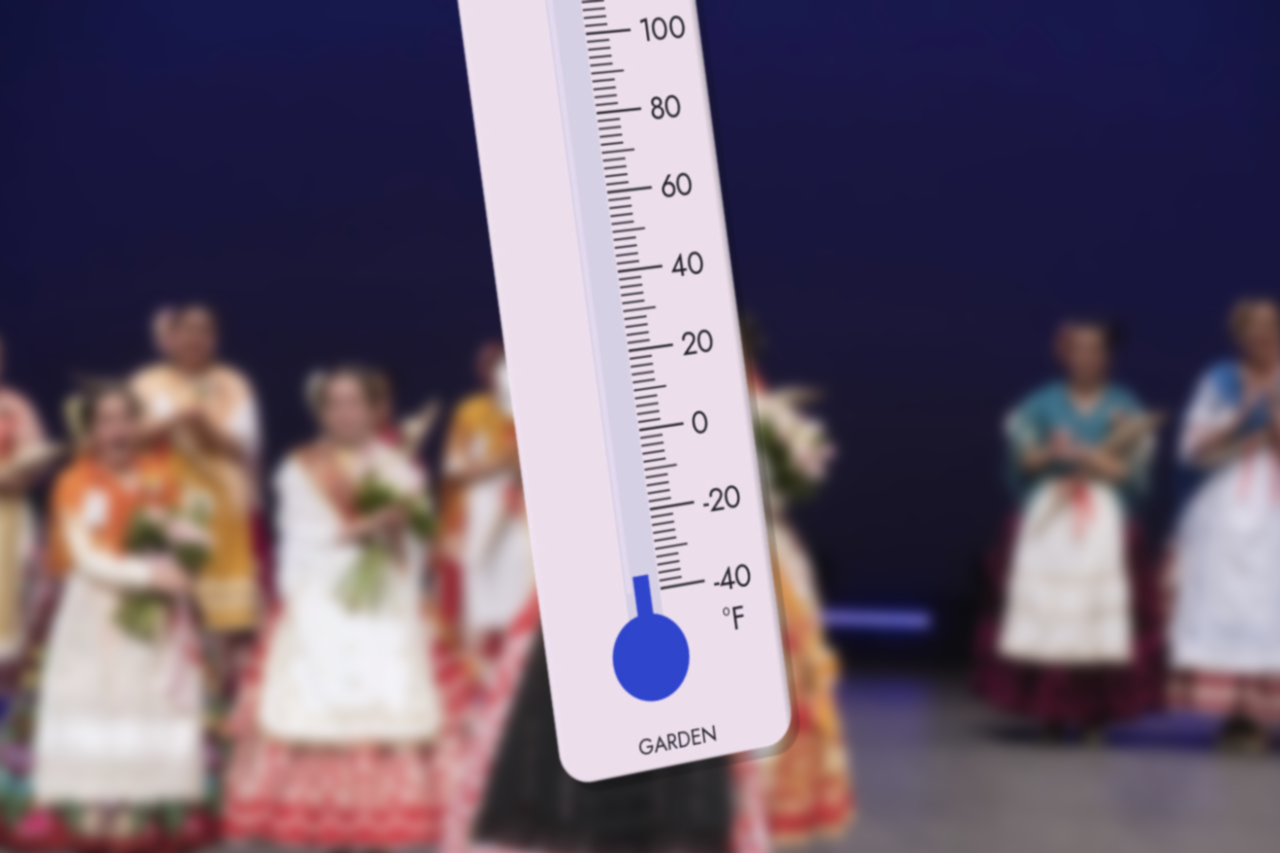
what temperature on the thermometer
-36 °F
